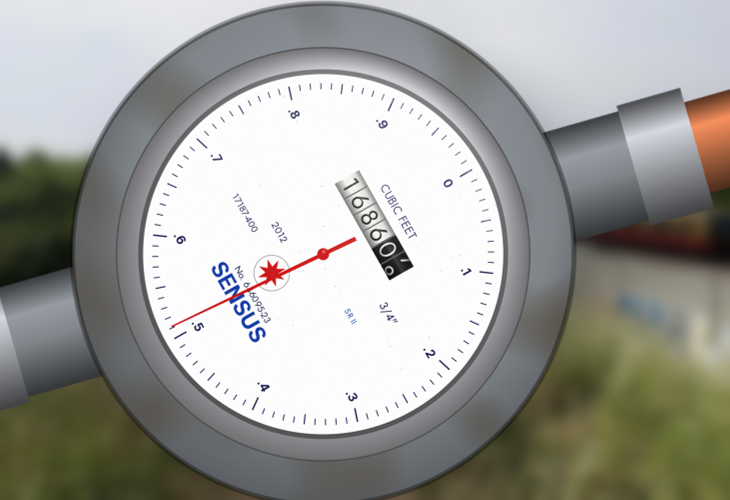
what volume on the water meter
168607.51 ft³
